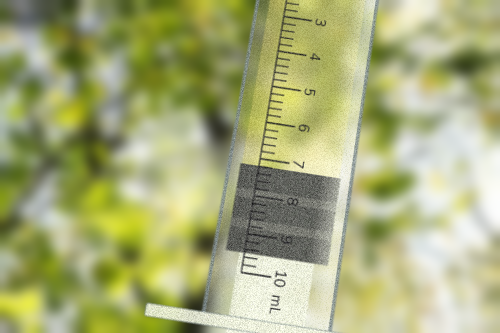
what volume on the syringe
7.2 mL
